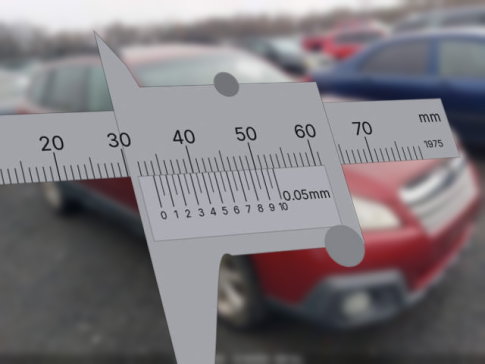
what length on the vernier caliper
33.8 mm
